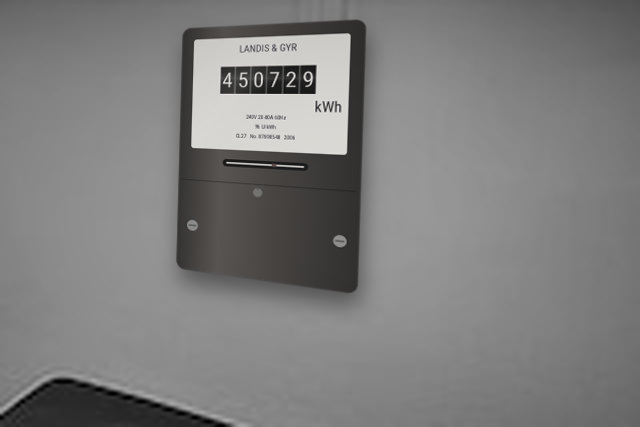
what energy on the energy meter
450729 kWh
